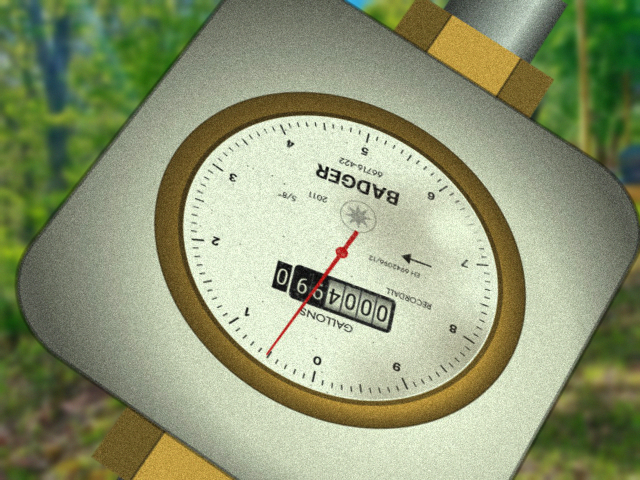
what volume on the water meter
4990.5 gal
